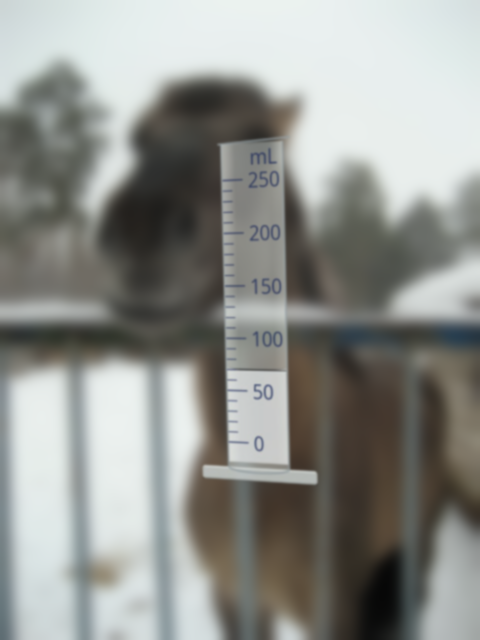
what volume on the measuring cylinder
70 mL
